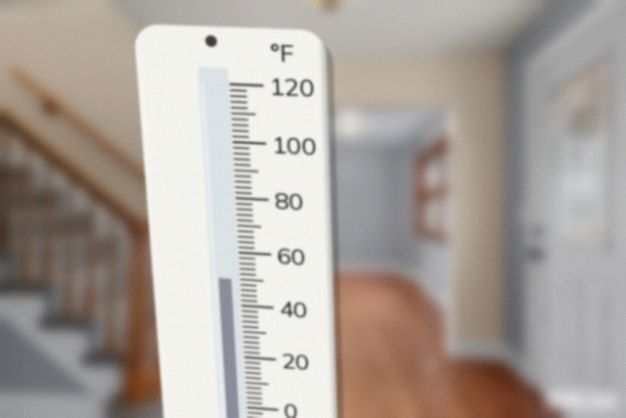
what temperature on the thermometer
50 °F
